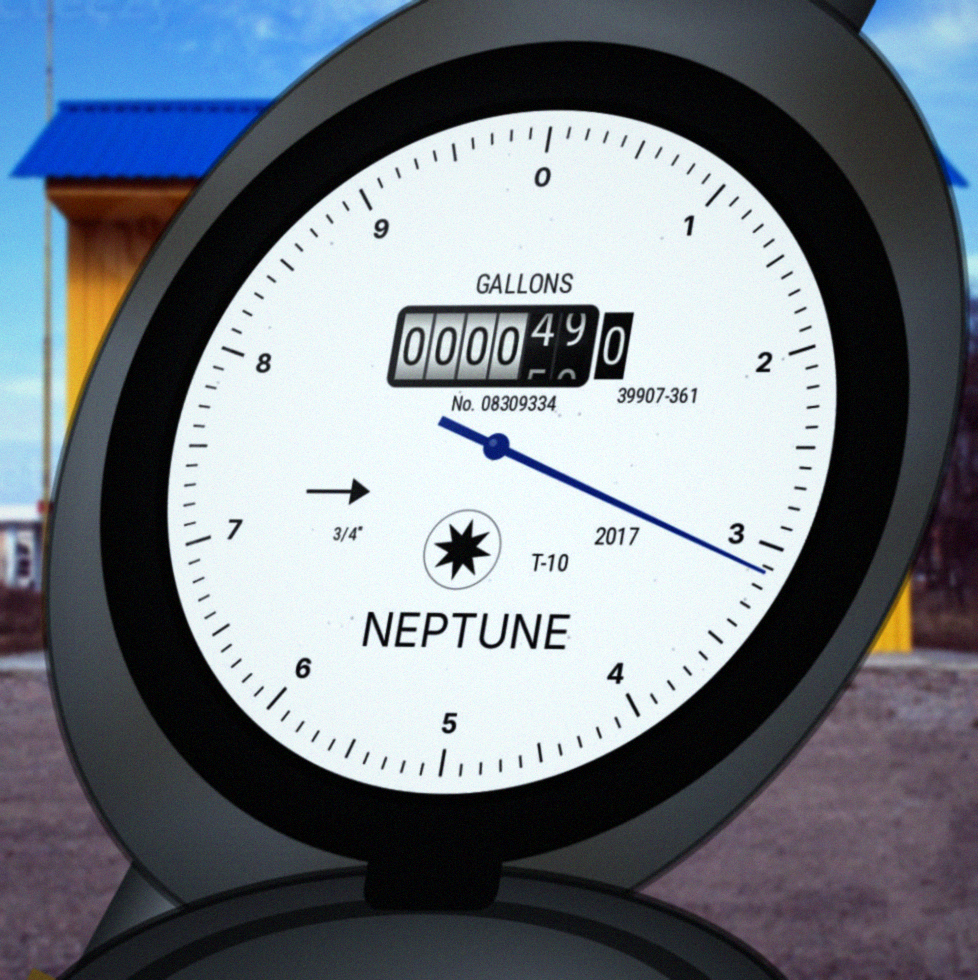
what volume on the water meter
493.1 gal
